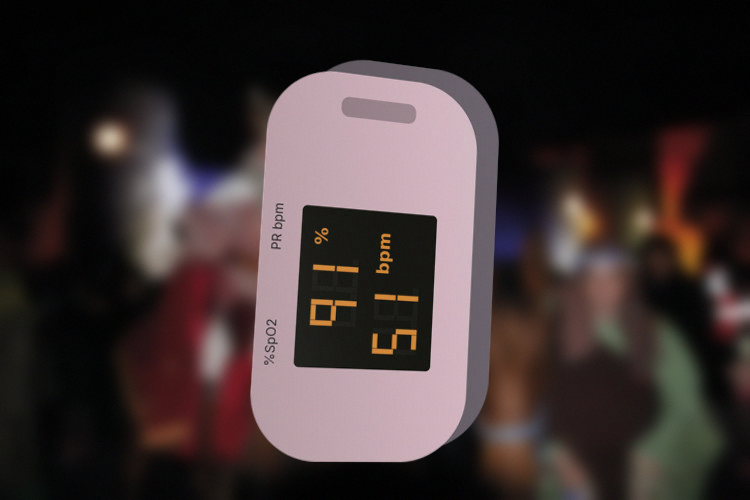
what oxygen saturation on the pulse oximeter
91 %
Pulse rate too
51 bpm
